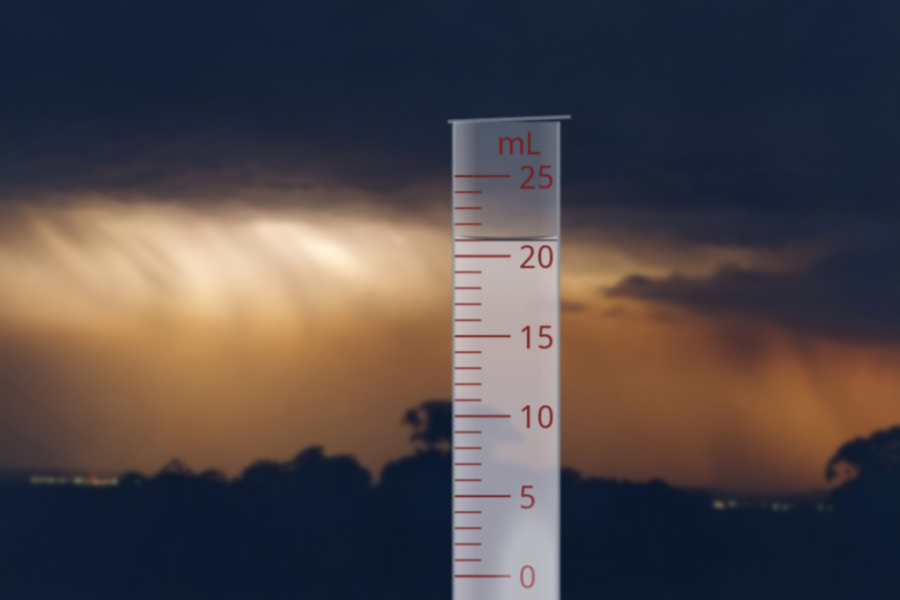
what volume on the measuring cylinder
21 mL
